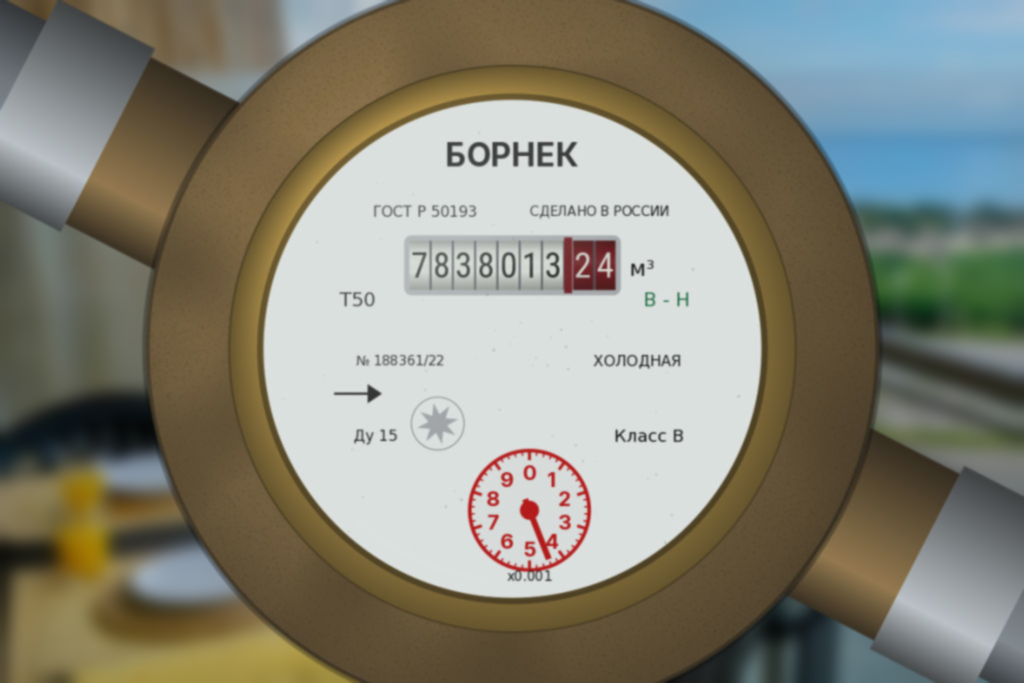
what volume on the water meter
7838013.244 m³
